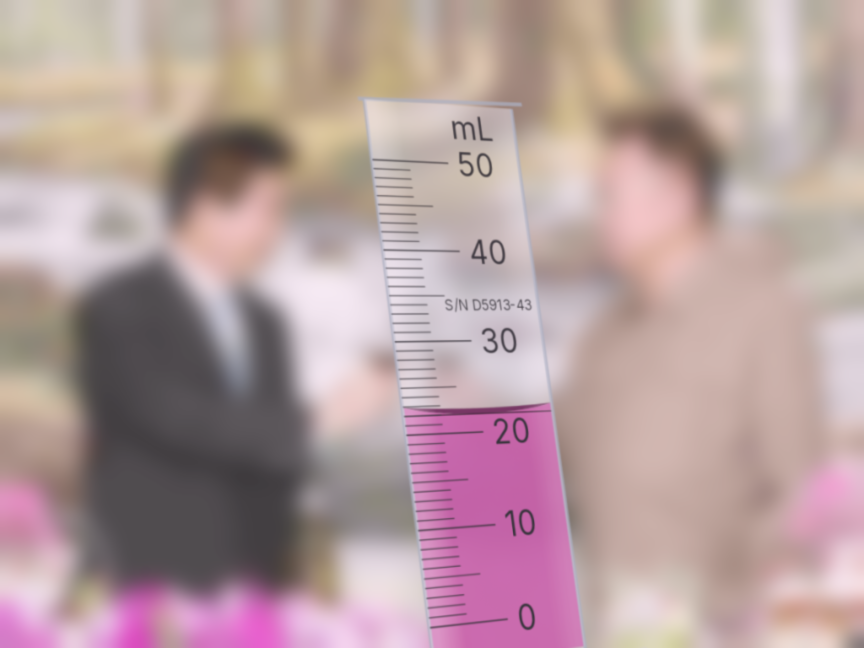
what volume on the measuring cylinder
22 mL
